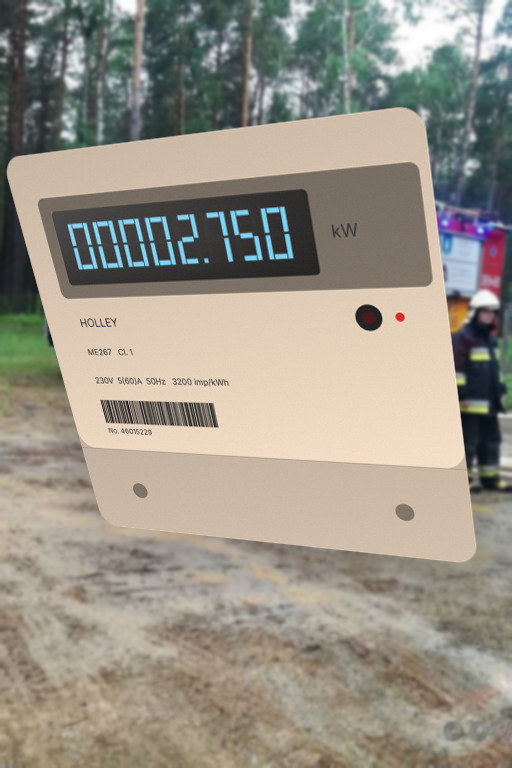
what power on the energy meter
2.750 kW
